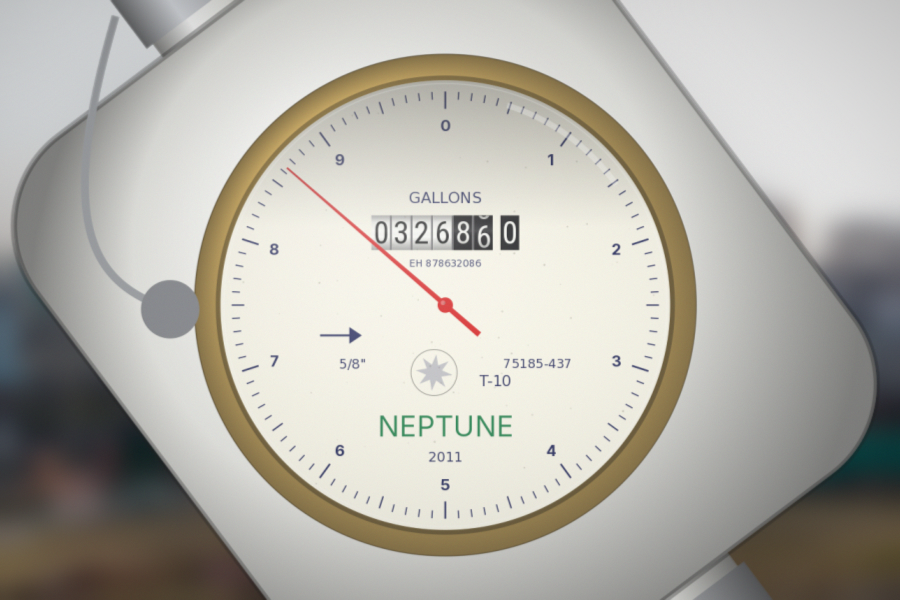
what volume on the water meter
326858.6 gal
